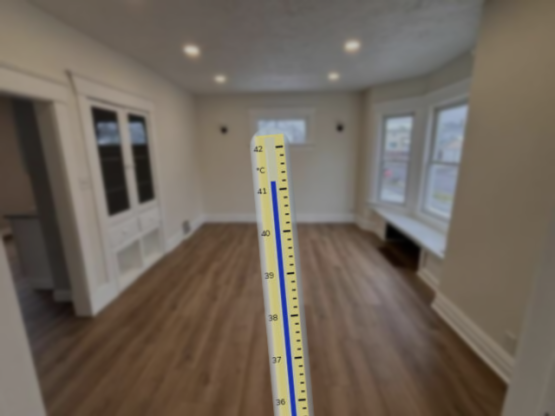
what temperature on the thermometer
41.2 °C
